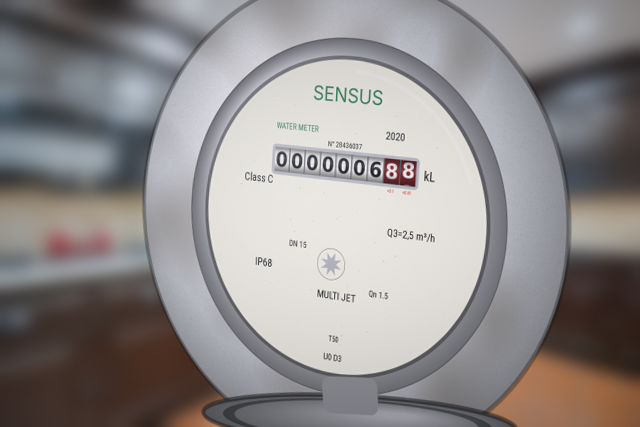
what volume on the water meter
6.88 kL
